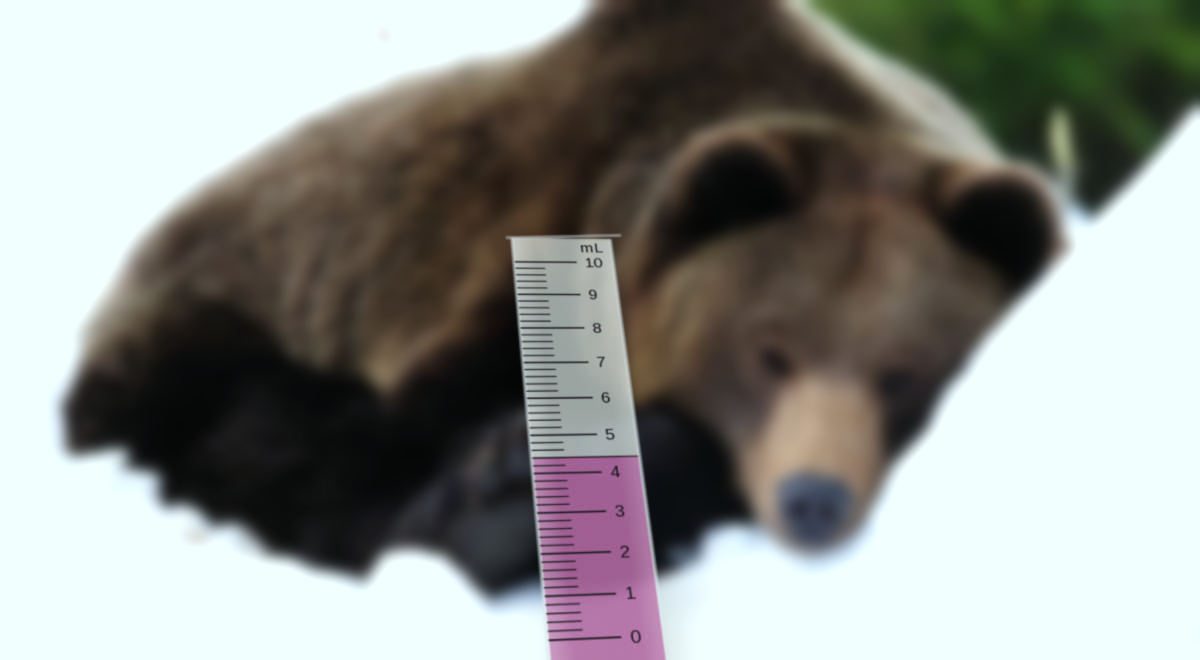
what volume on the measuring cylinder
4.4 mL
